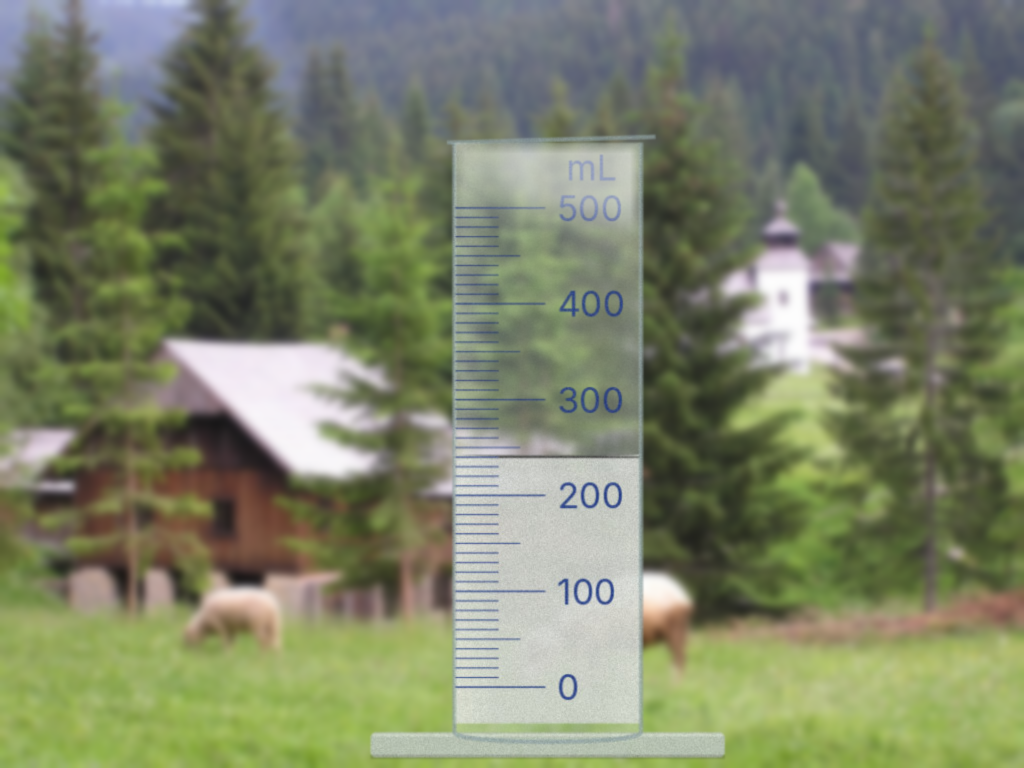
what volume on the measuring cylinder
240 mL
